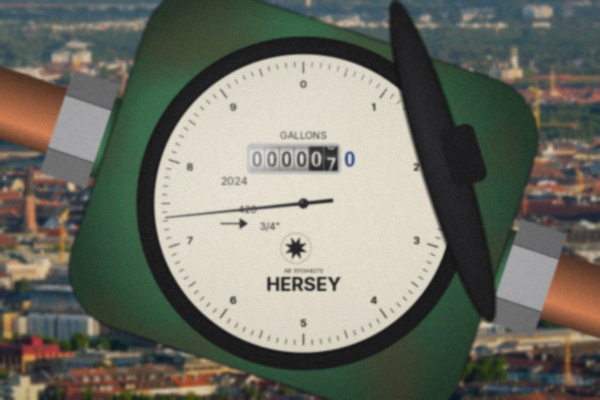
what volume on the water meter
67.3 gal
